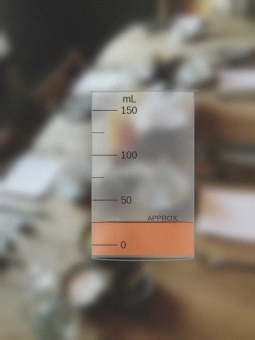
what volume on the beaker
25 mL
